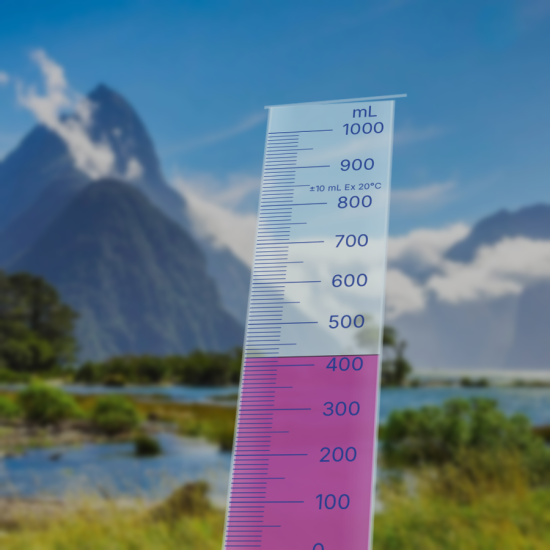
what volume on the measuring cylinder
420 mL
